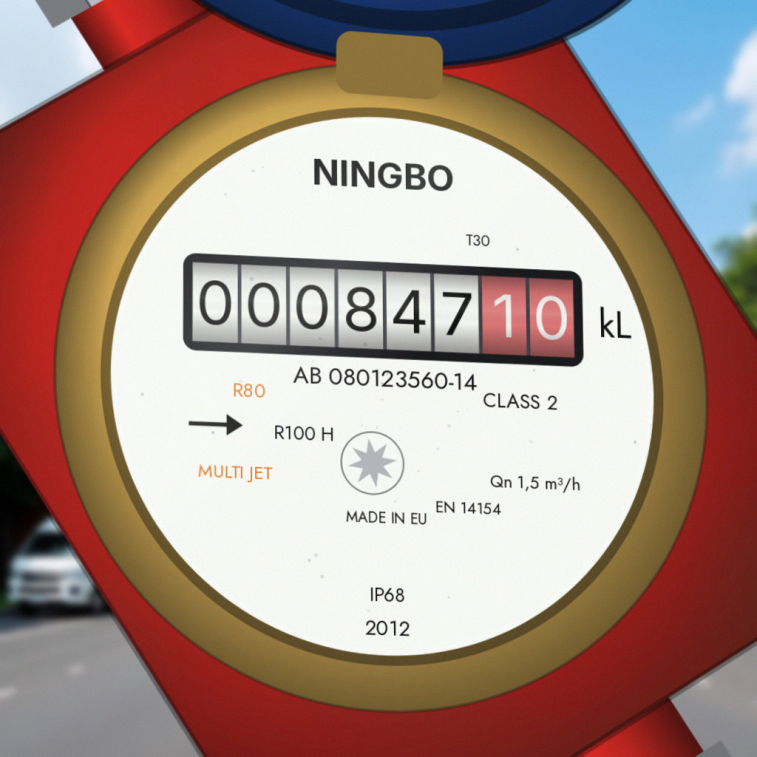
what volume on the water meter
847.10 kL
